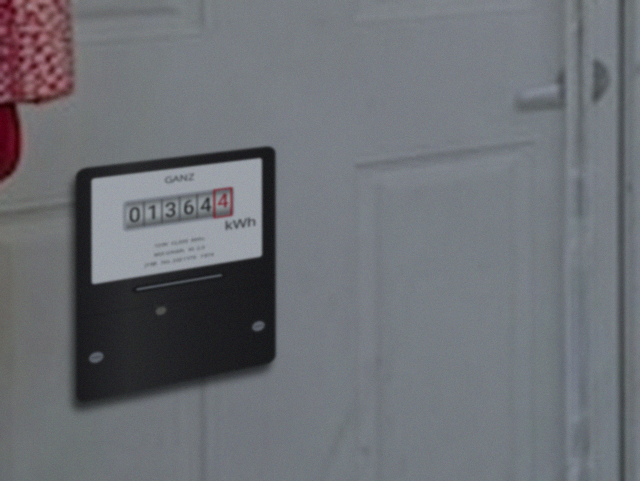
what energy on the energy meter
1364.4 kWh
